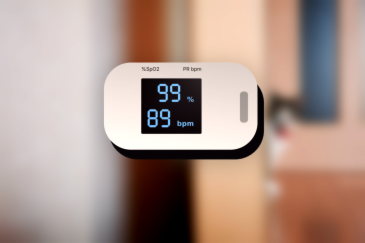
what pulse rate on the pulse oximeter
89 bpm
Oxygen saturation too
99 %
